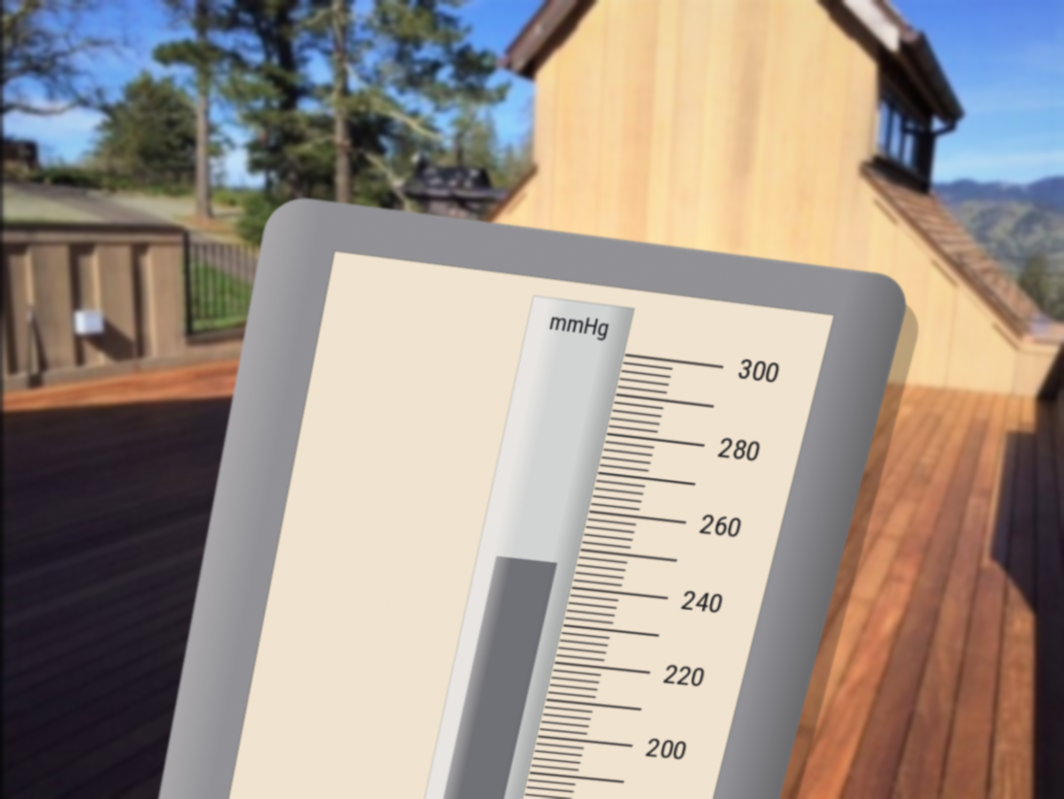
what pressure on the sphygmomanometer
246 mmHg
